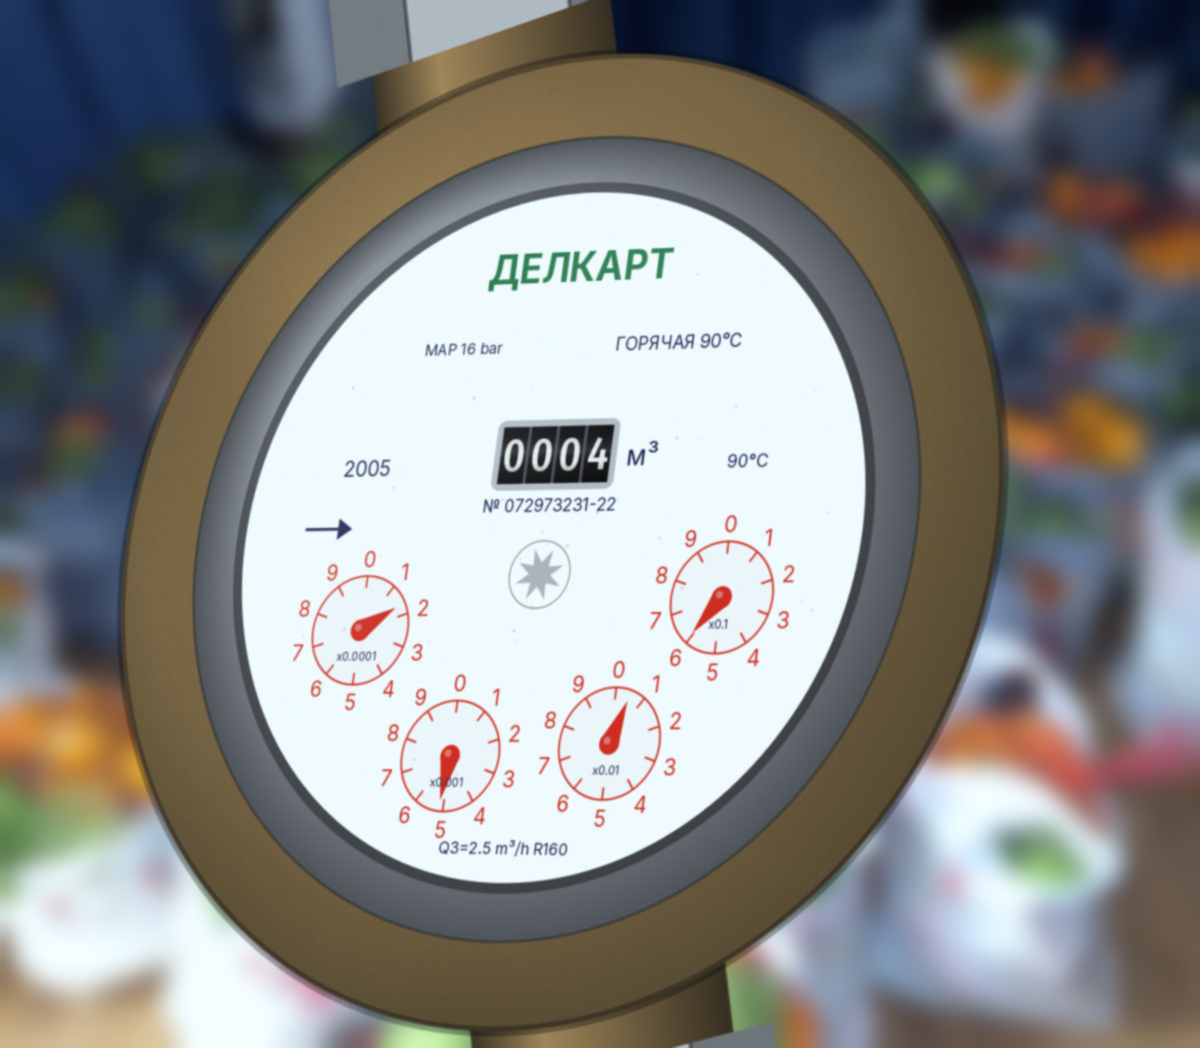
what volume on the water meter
4.6051 m³
